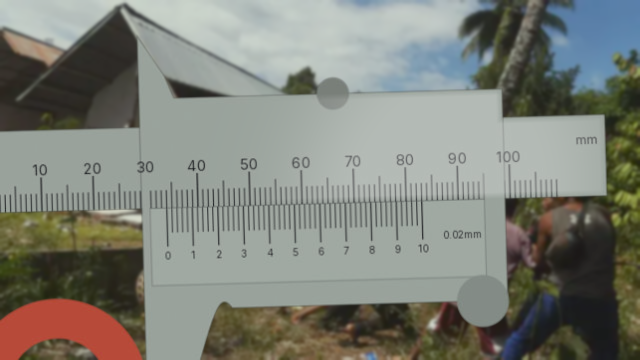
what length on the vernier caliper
34.0 mm
